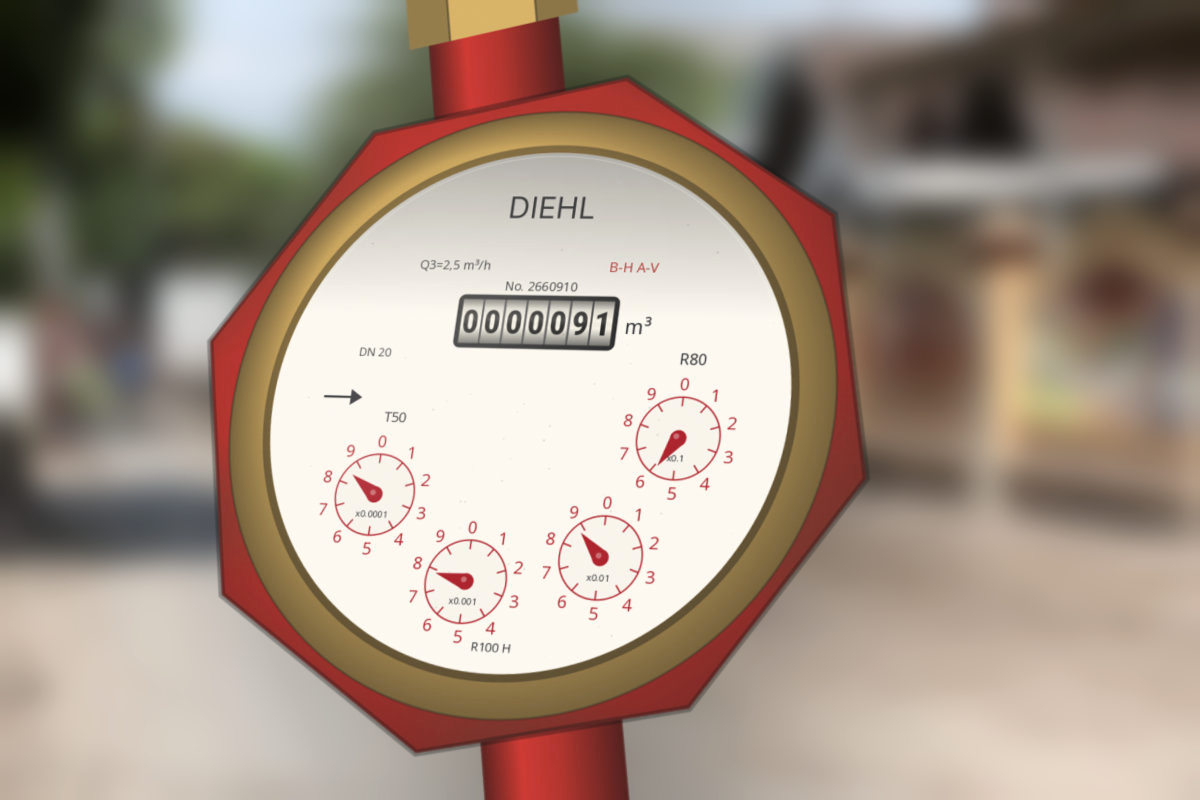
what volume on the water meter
91.5878 m³
